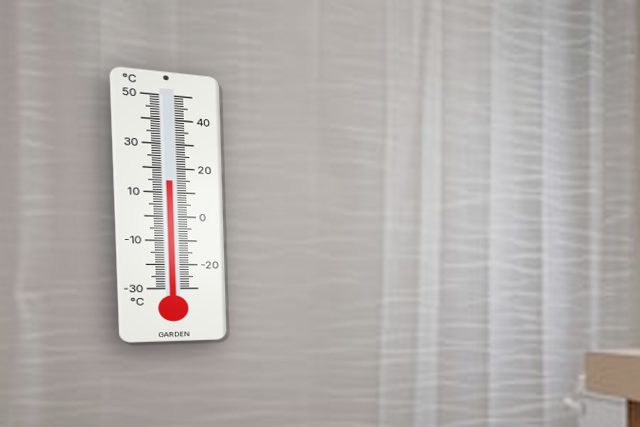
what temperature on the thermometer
15 °C
